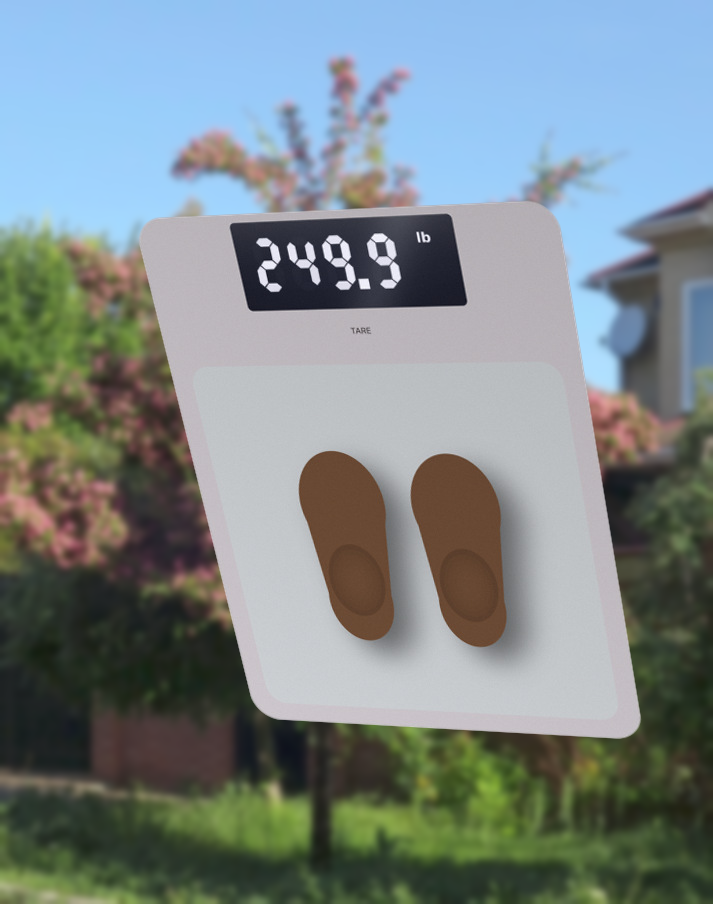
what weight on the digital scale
249.9 lb
